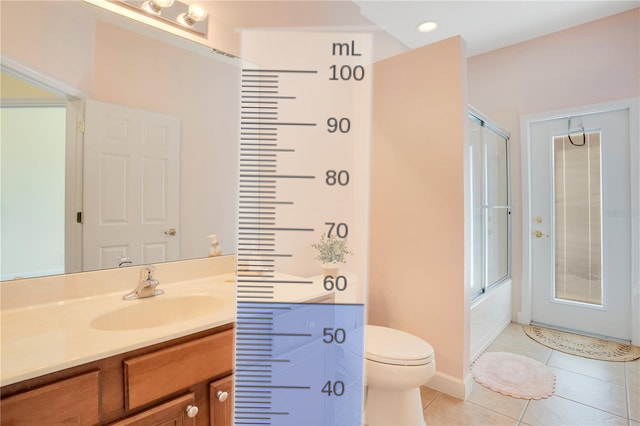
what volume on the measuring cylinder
56 mL
